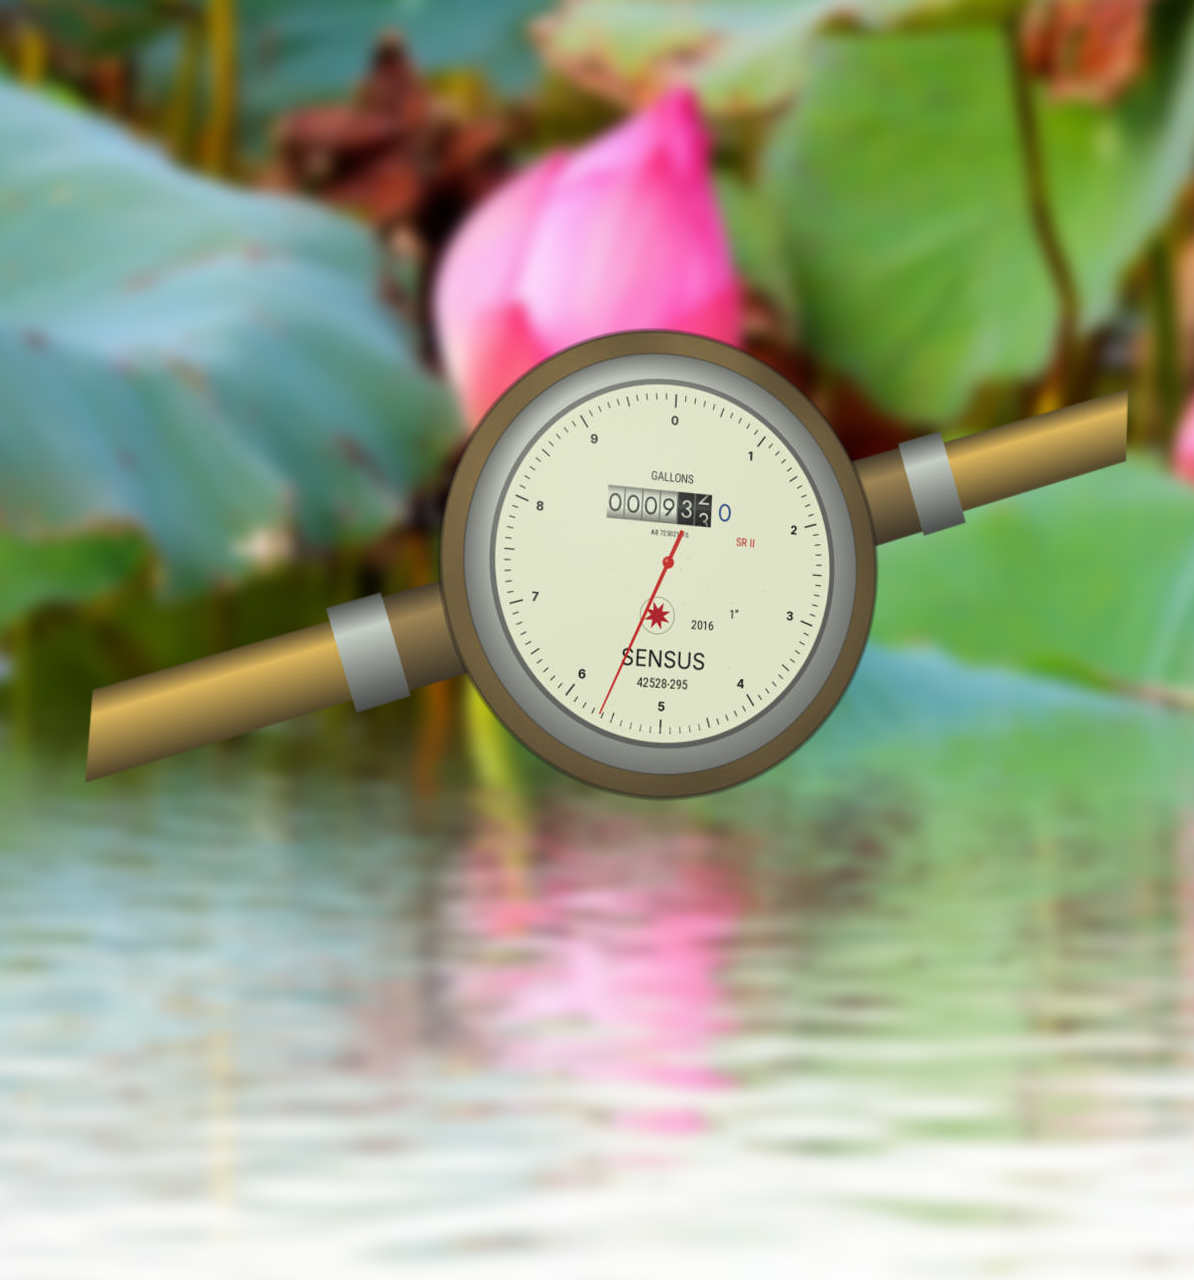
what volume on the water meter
9325.6 gal
